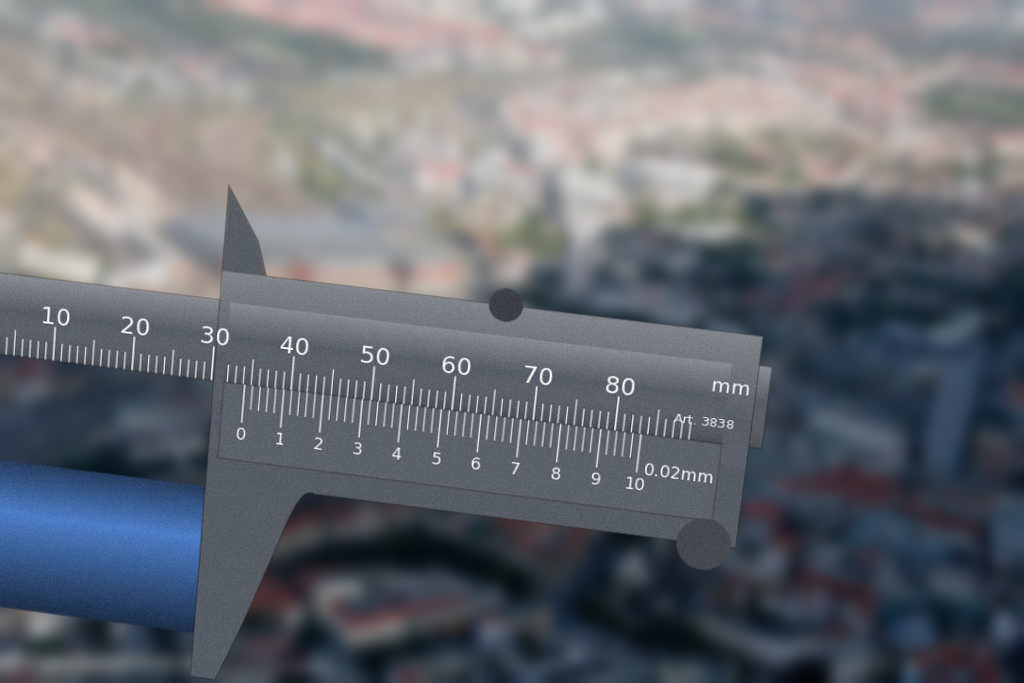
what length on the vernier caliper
34.2 mm
